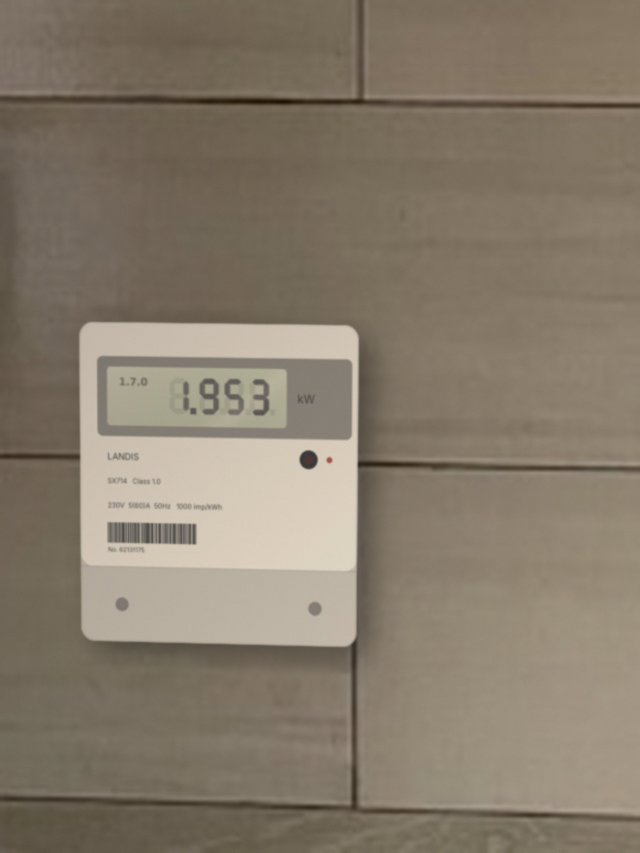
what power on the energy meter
1.953 kW
